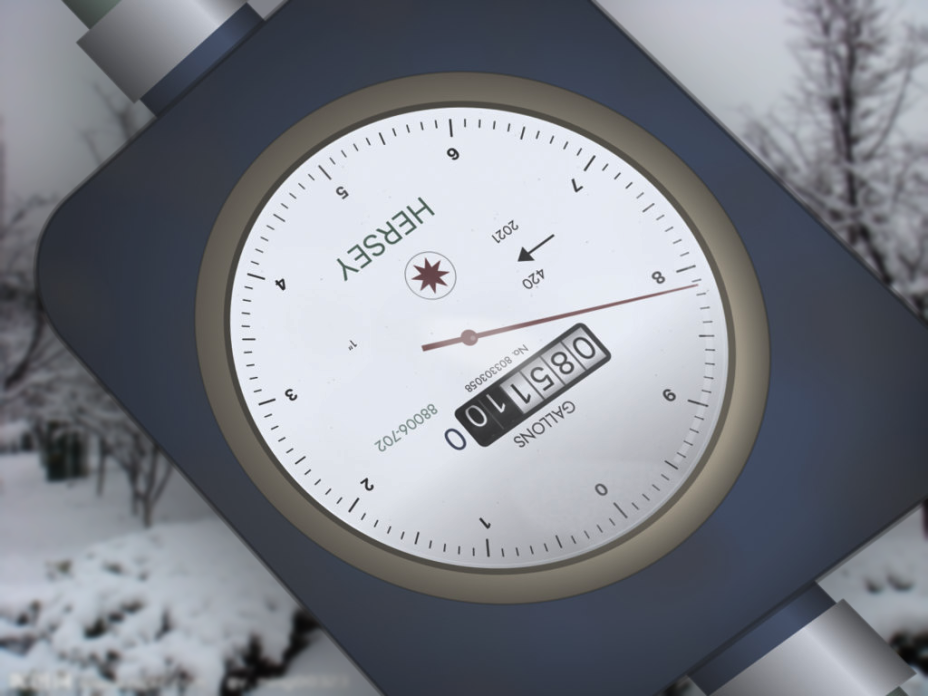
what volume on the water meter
851098.1 gal
